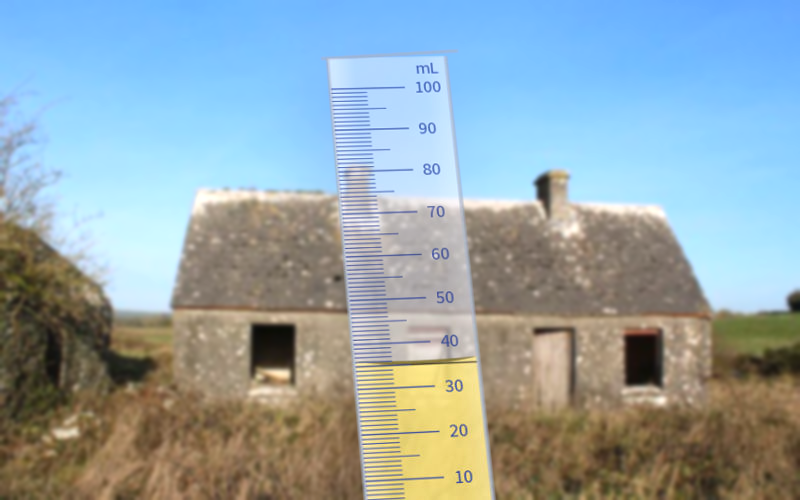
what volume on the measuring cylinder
35 mL
